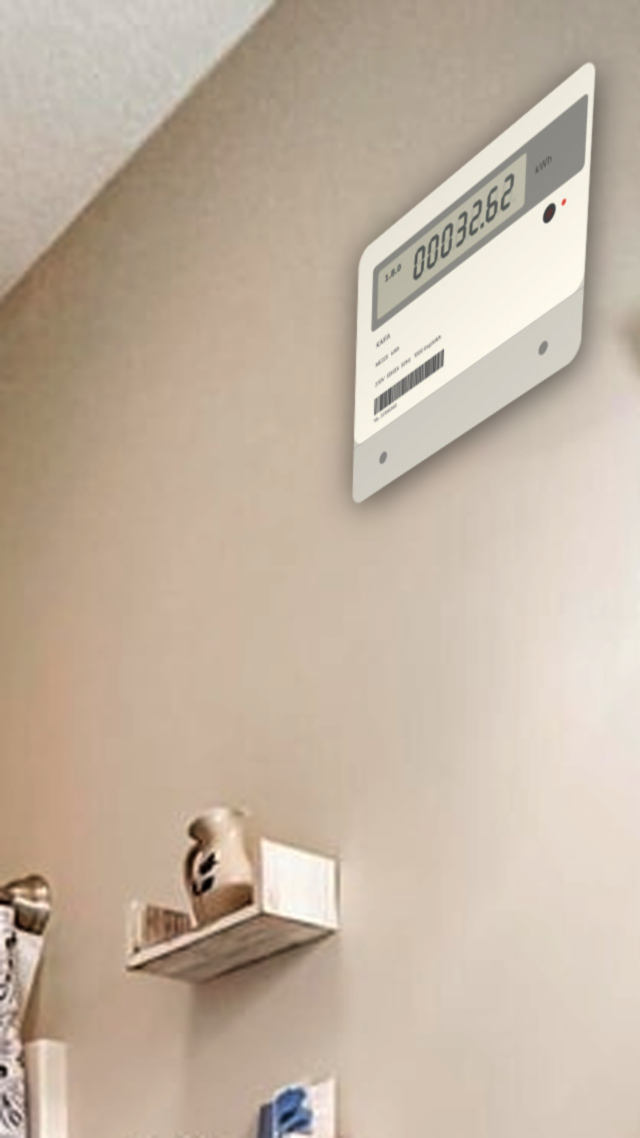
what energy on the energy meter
32.62 kWh
